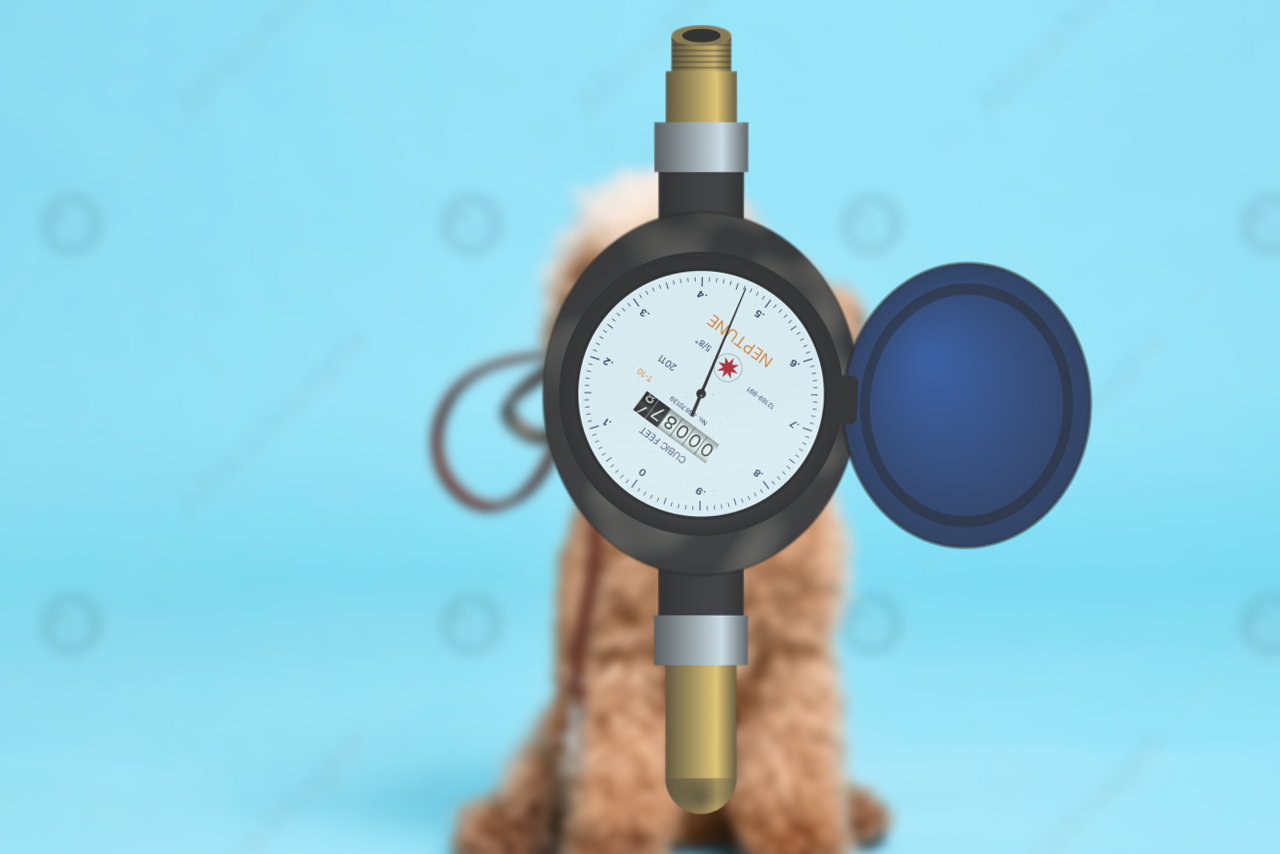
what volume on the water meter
877.46 ft³
